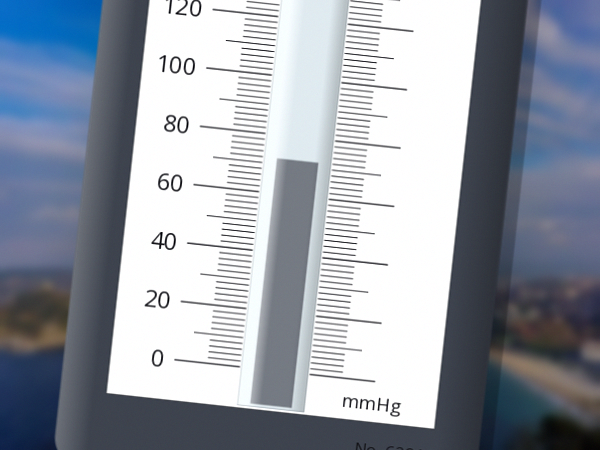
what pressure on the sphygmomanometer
72 mmHg
